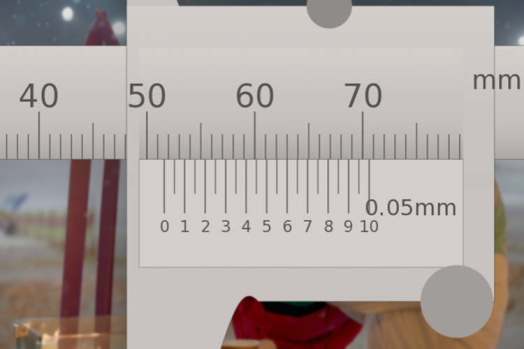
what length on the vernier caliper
51.6 mm
